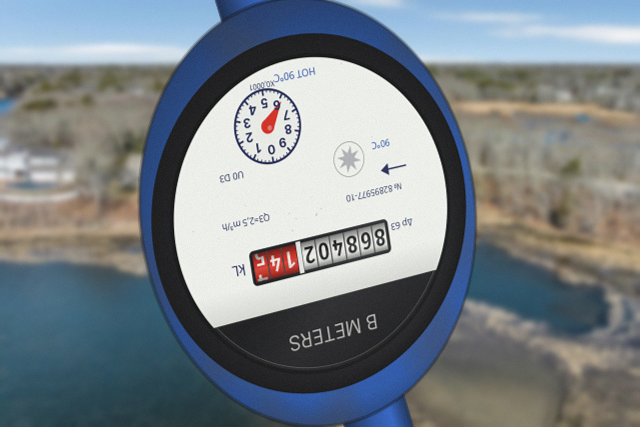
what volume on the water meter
868402.1446 kL
